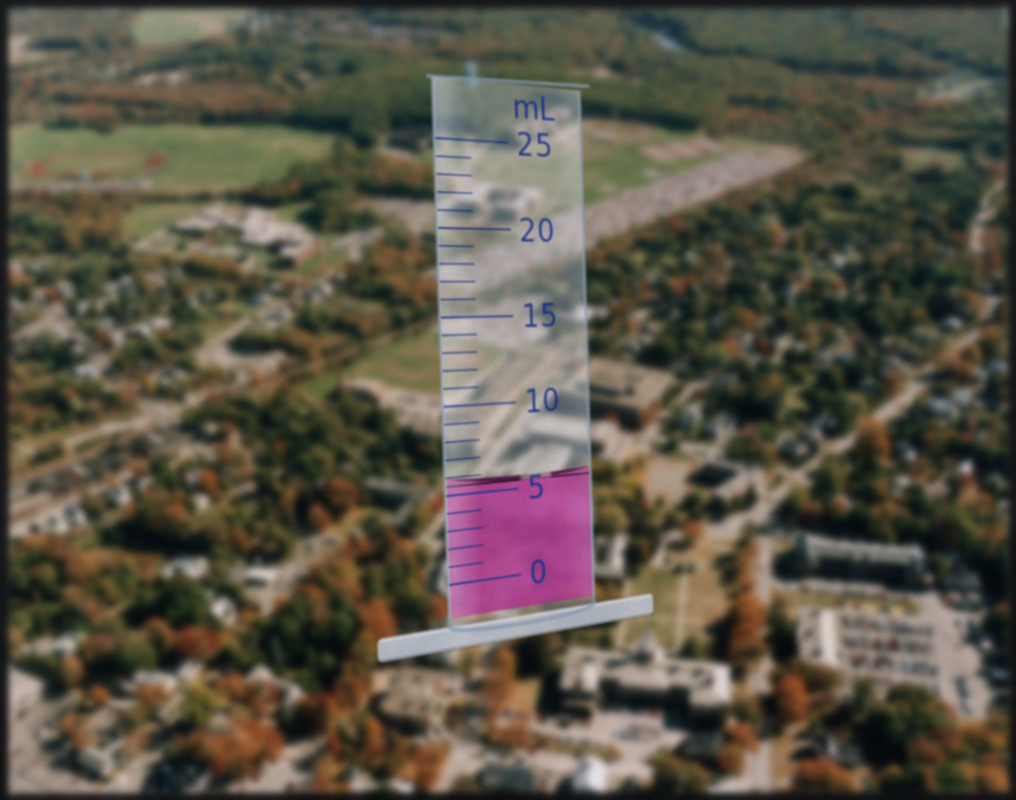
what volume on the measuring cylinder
5.5 mL
